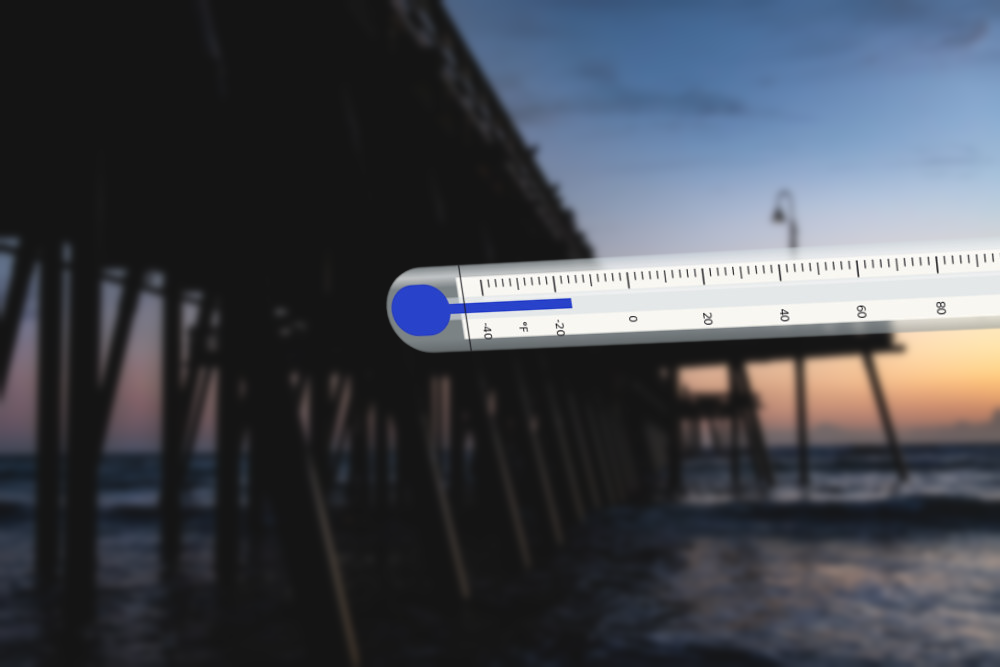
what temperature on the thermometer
-16 °F
